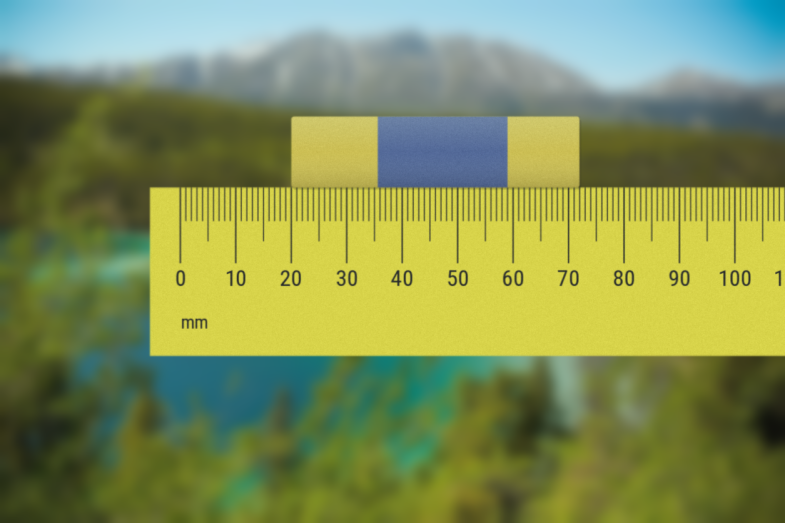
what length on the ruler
52 mm
